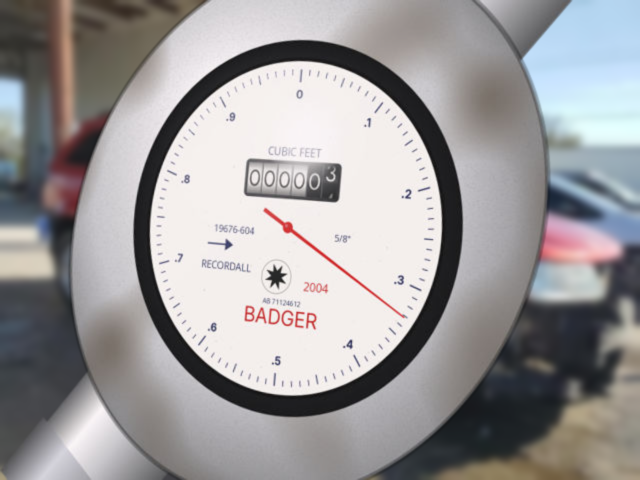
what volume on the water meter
3.33 ft³
